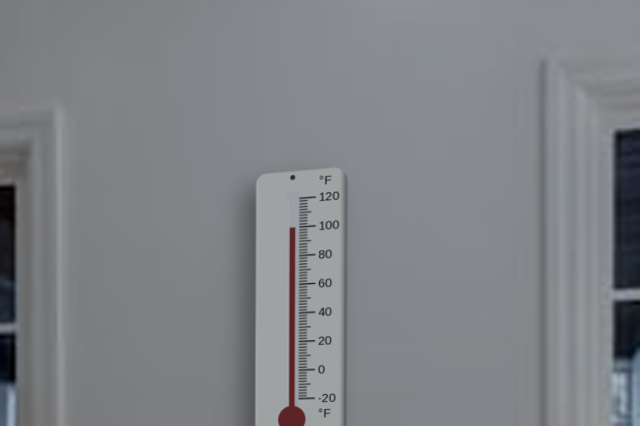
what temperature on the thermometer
100 °F
